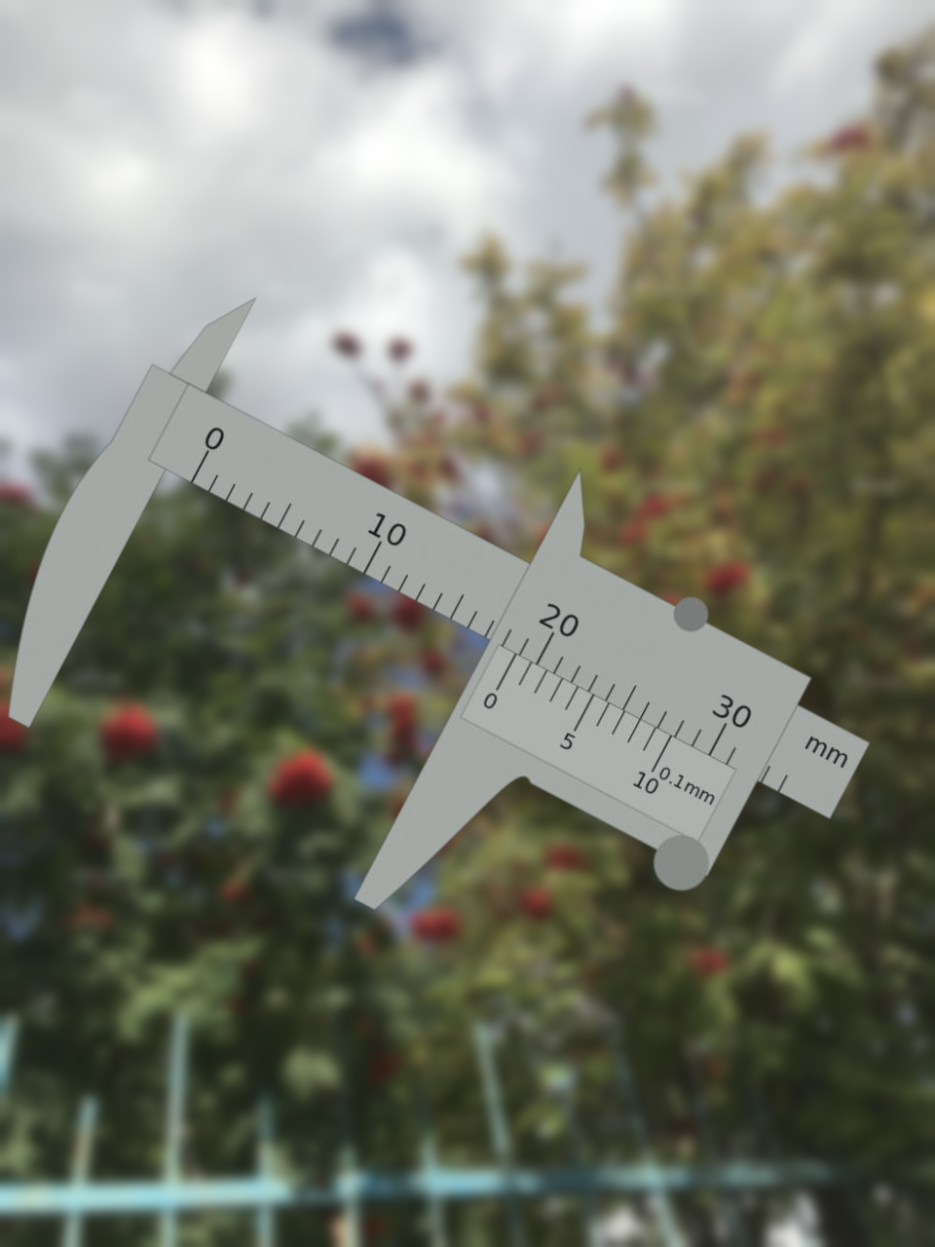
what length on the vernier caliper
18.8 mm
